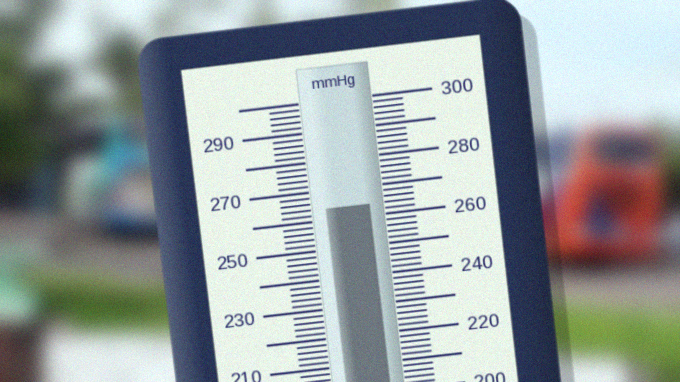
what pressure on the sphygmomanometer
264 mmHg
